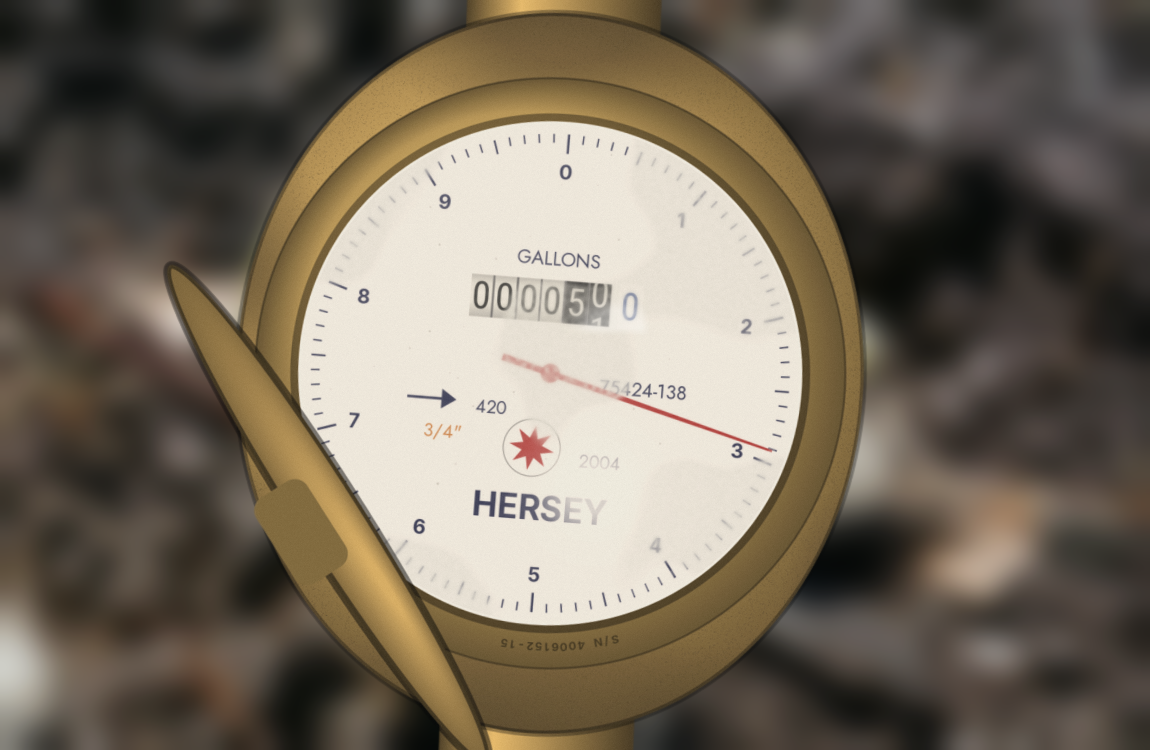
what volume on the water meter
502.9 gal
